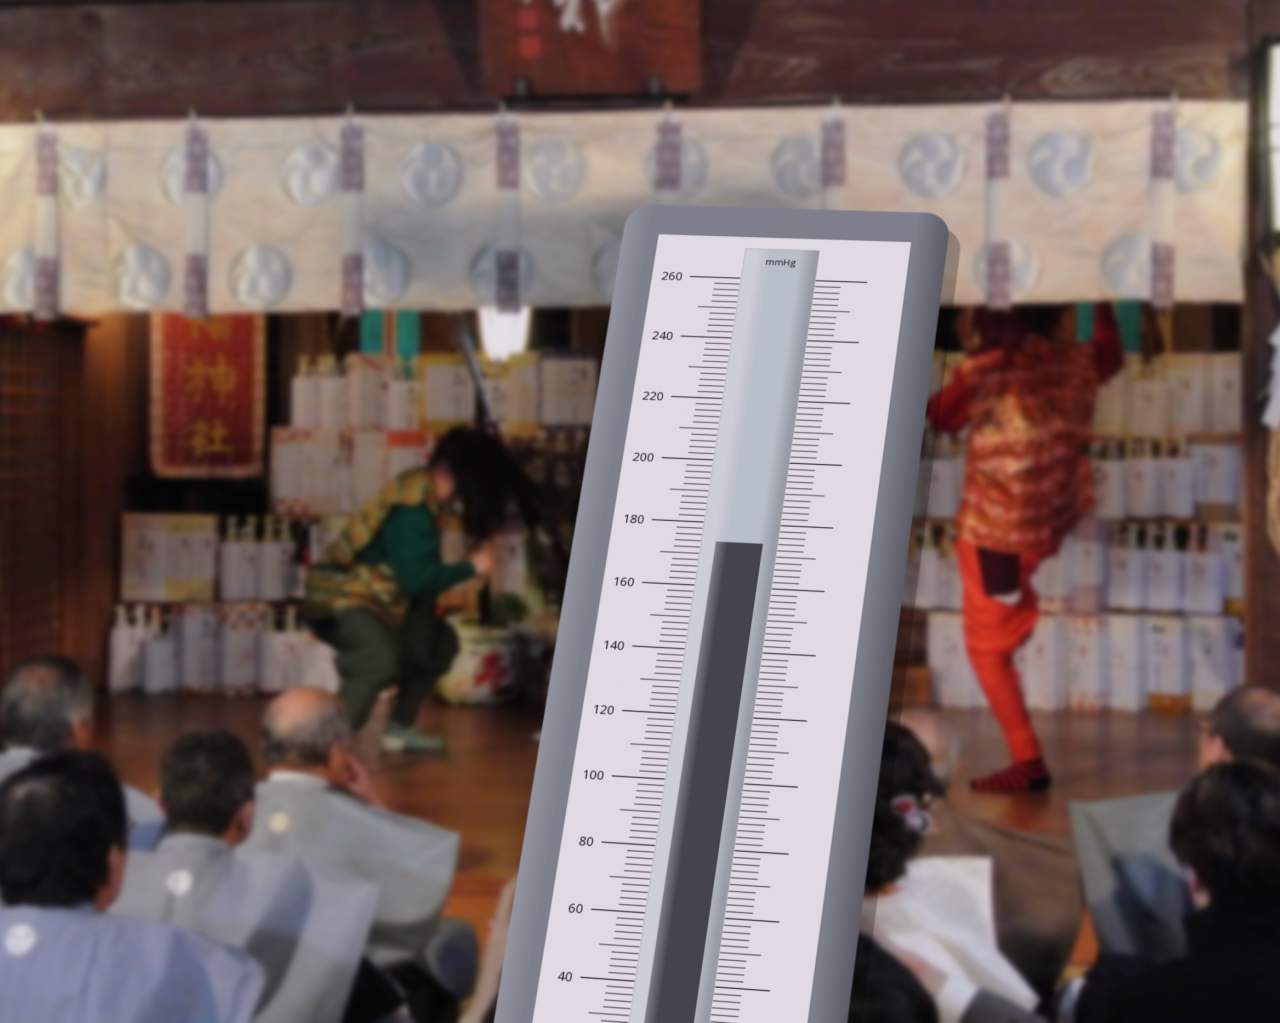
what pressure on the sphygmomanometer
174 mmHg
